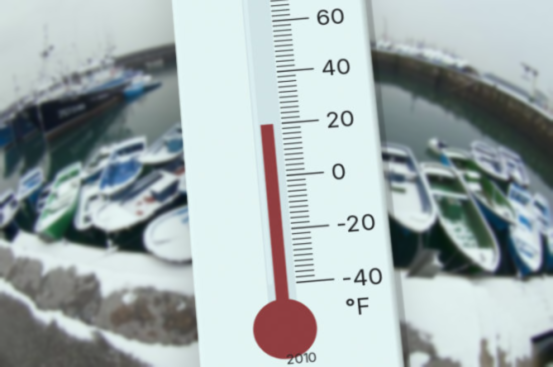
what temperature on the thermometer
20 °F
